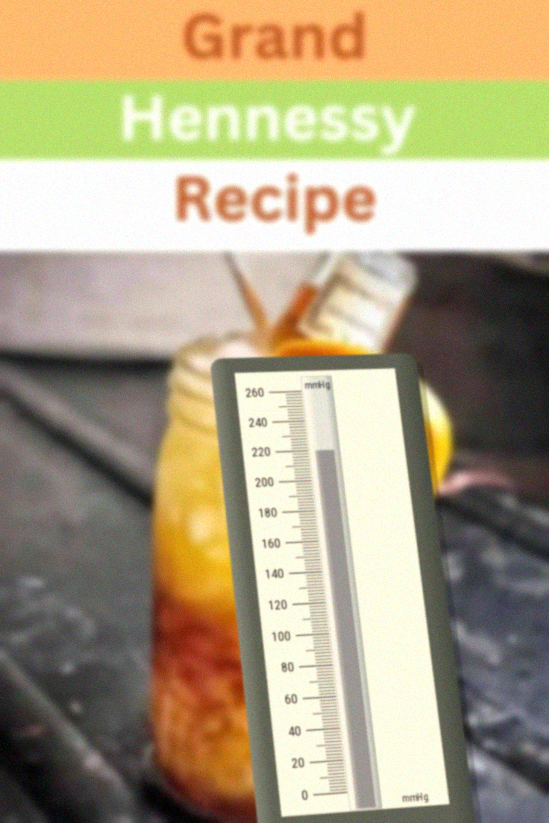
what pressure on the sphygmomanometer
220 mmHg
